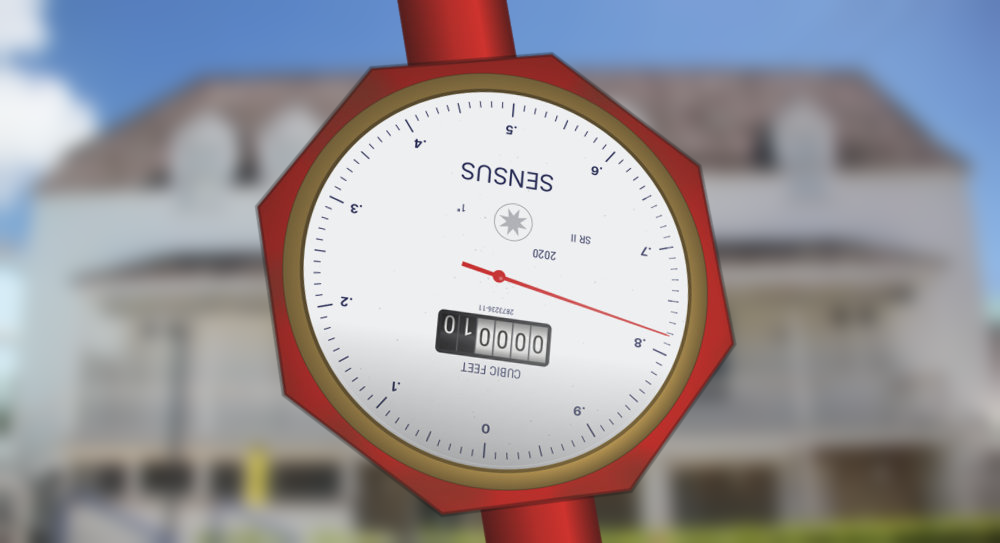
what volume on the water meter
9.78 ft³
